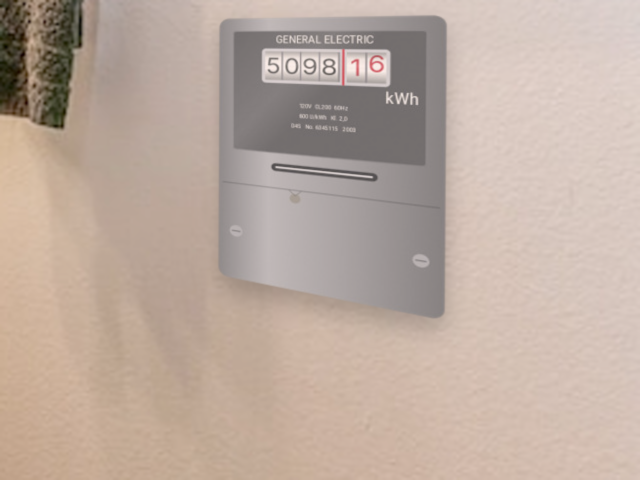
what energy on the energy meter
5098.16 kWh
